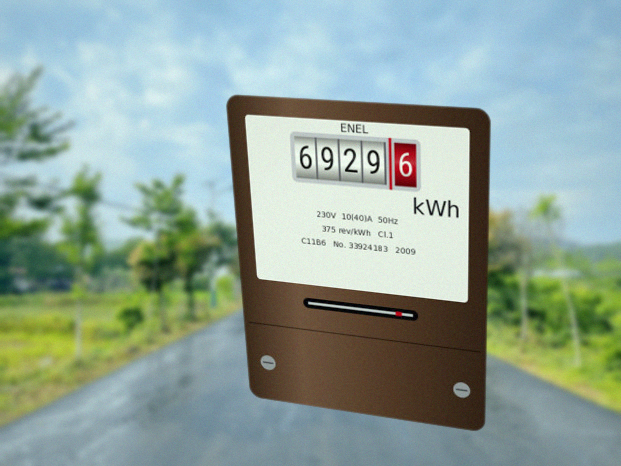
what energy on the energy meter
6929.6 kWh
